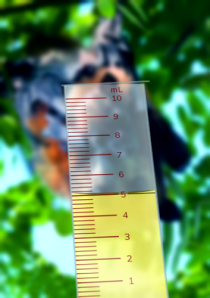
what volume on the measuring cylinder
5 mL
